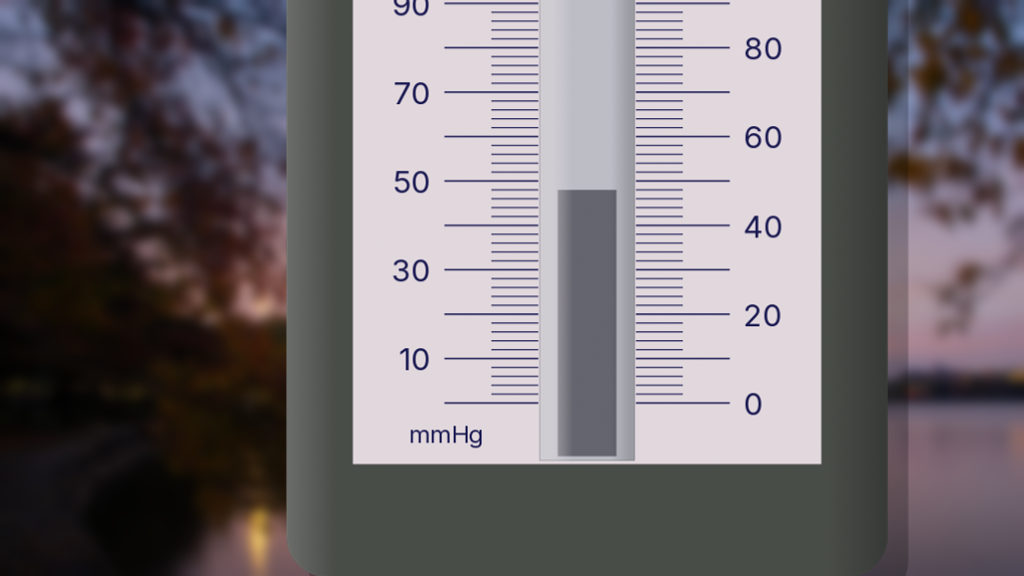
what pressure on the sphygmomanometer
48 mmHg
